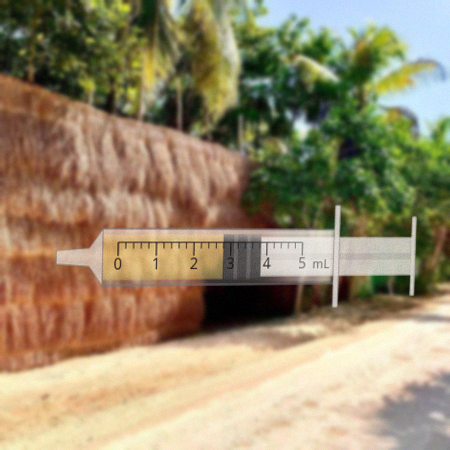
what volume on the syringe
2.8 mL
